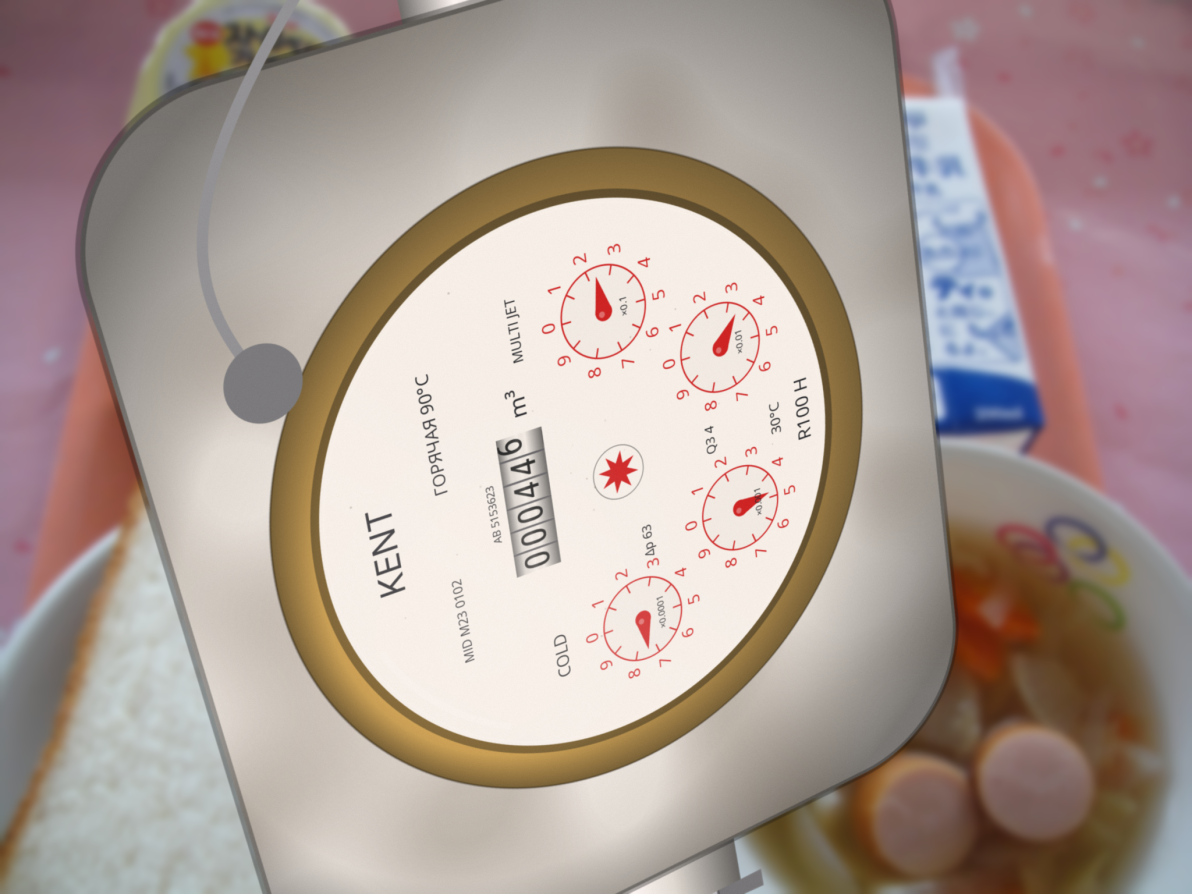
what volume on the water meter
446.2347 m³
